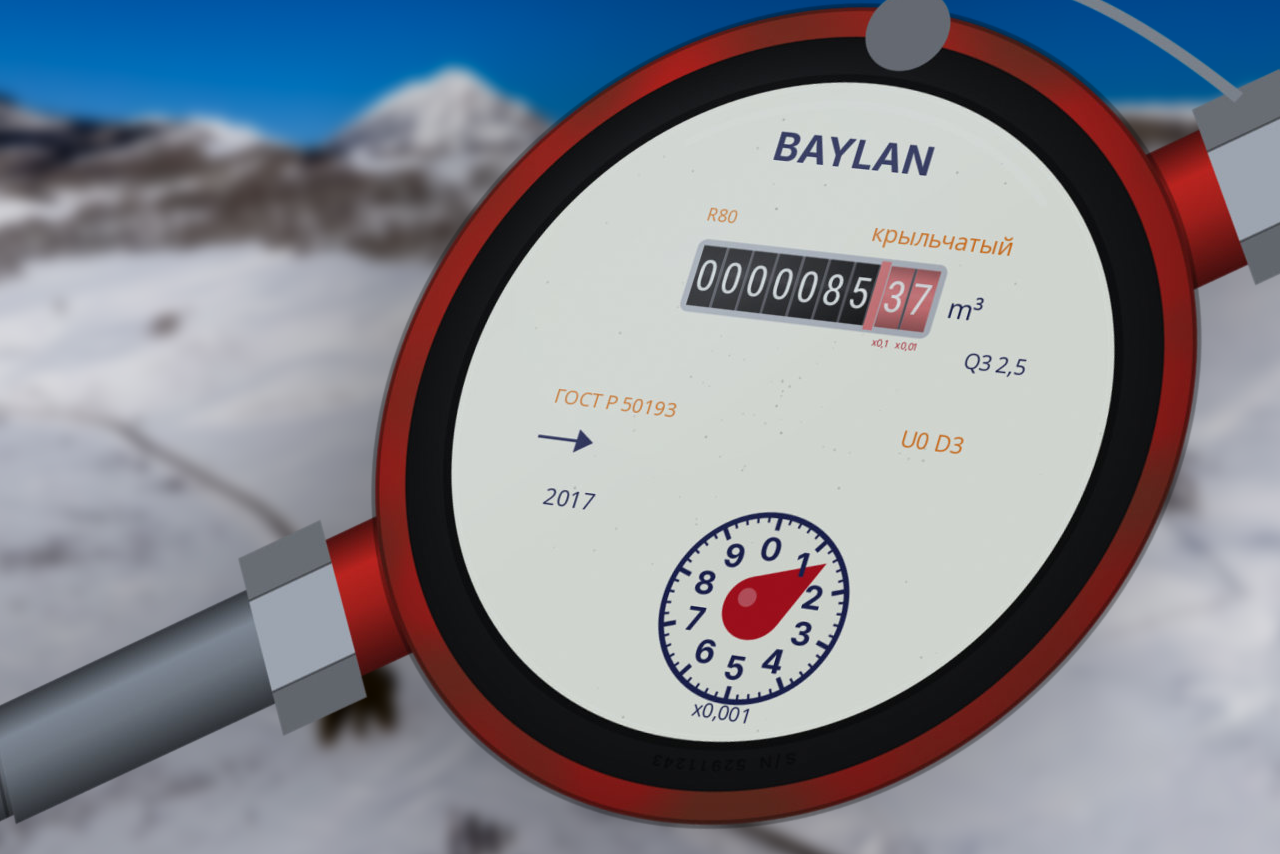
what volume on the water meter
85.371 m³
